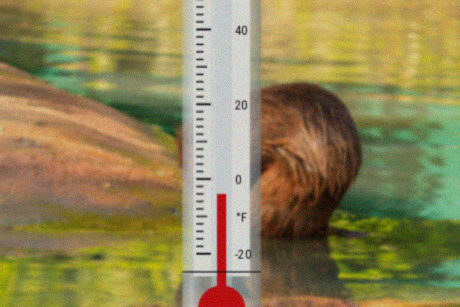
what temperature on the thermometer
-4 °F
